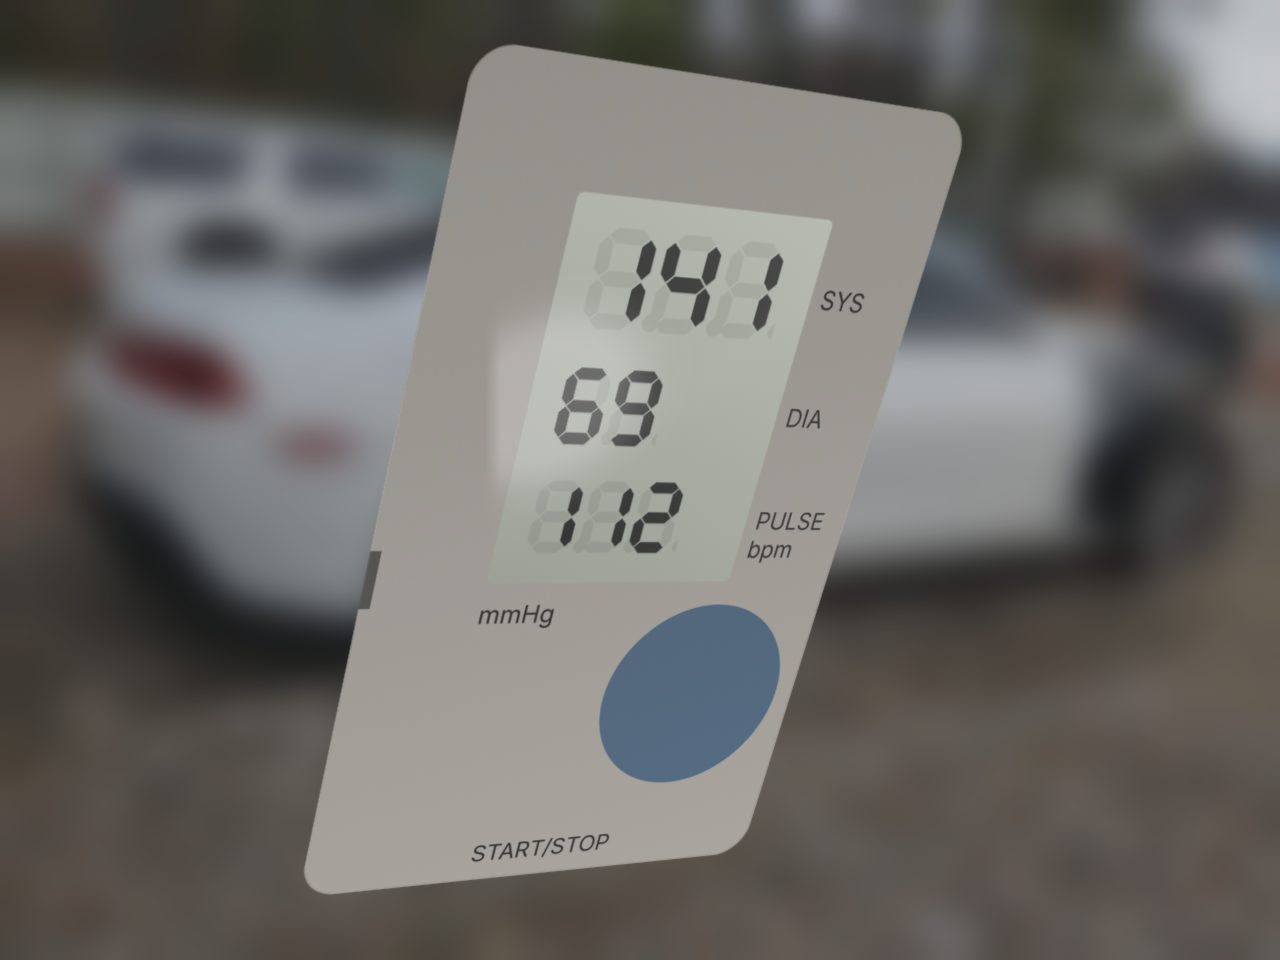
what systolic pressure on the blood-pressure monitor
141 mmHg
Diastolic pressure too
69 mmHg
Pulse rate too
112 bpm
